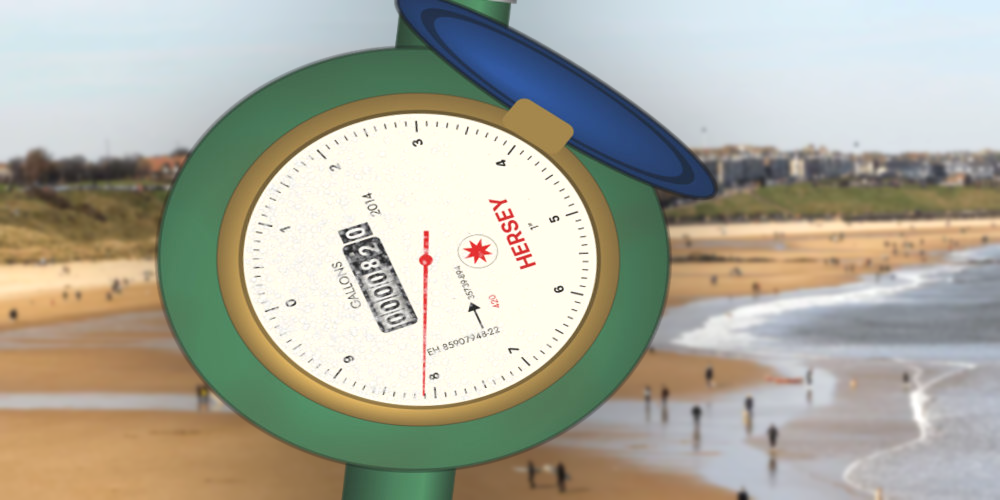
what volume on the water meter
818.1 gal
